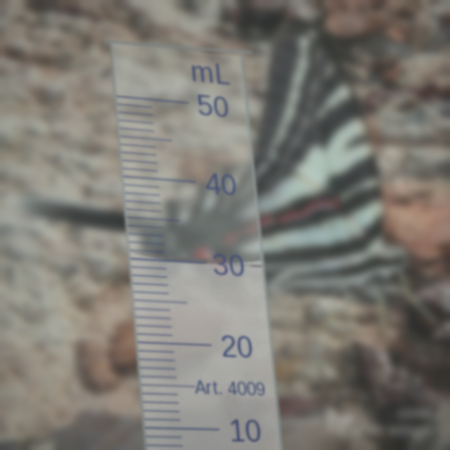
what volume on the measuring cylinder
30 mL
